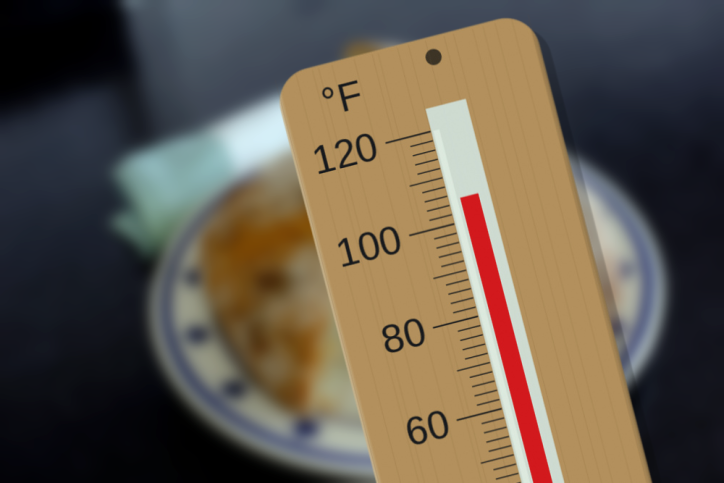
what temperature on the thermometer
105 °F
